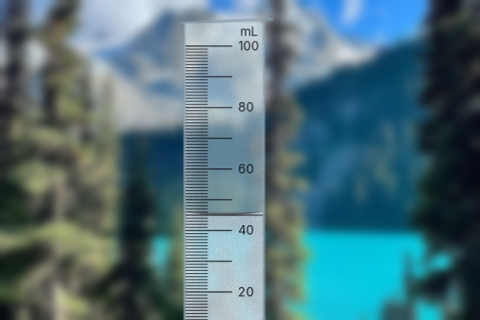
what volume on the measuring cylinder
45 mL
